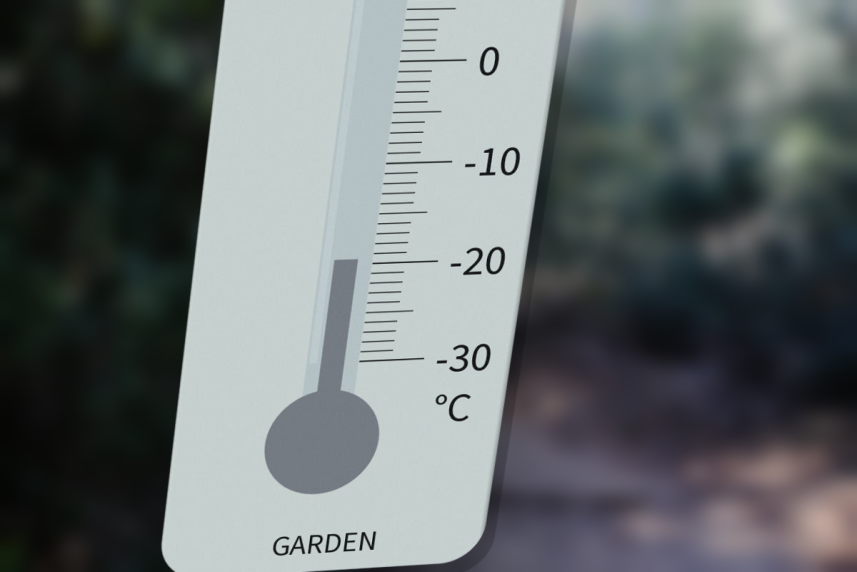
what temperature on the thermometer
-19.5 °C
